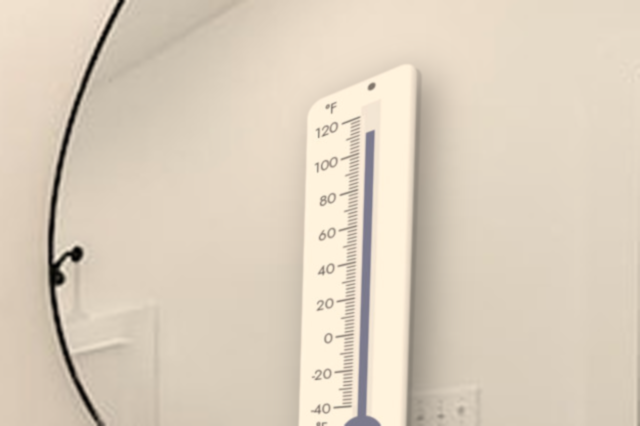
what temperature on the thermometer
110 °F
